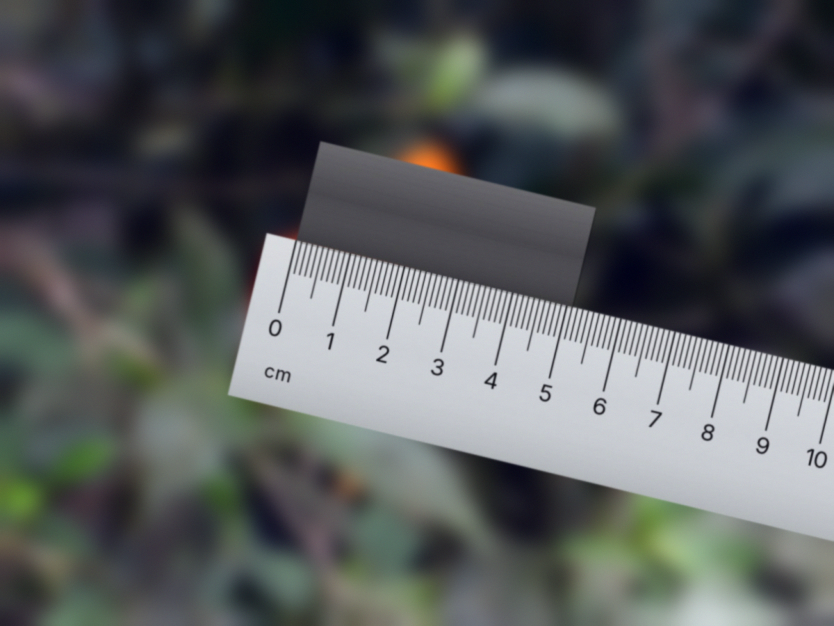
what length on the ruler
5.1 cm
